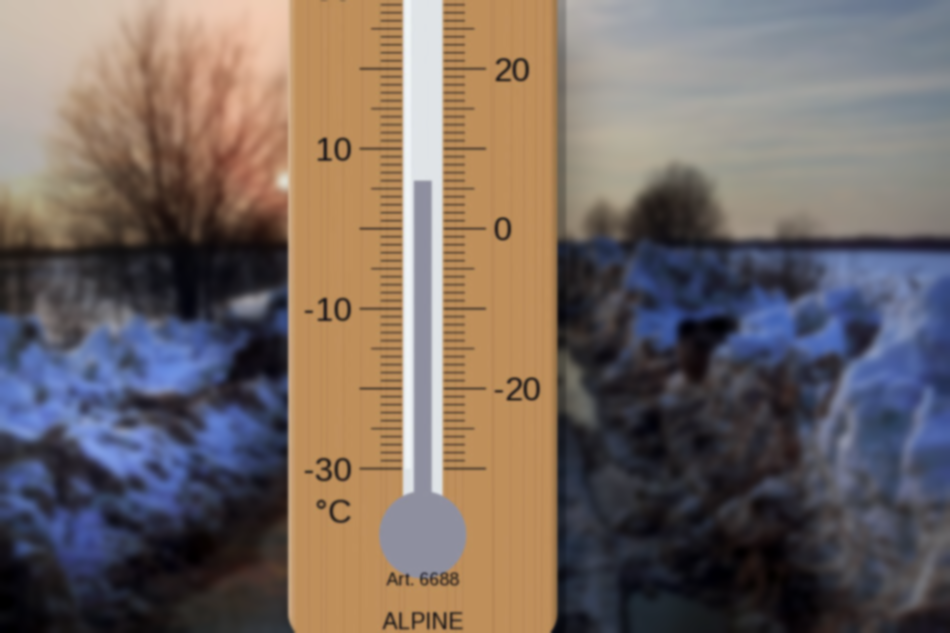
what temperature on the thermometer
6 °C
